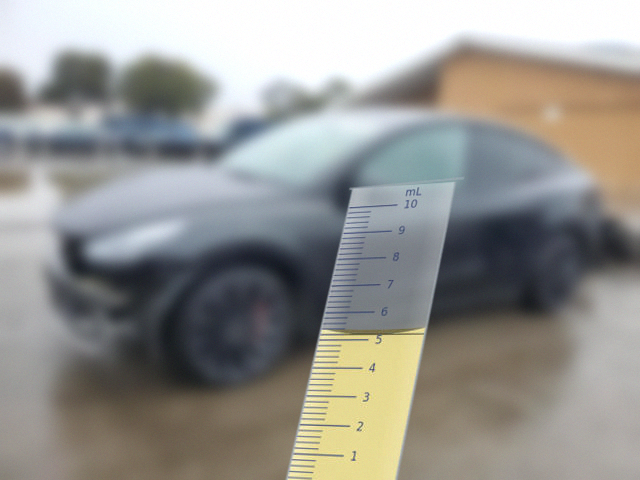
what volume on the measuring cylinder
5.2 mL
